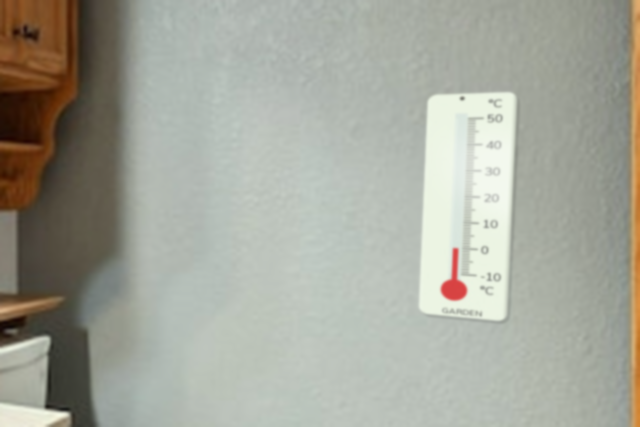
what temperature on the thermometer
0 °C
